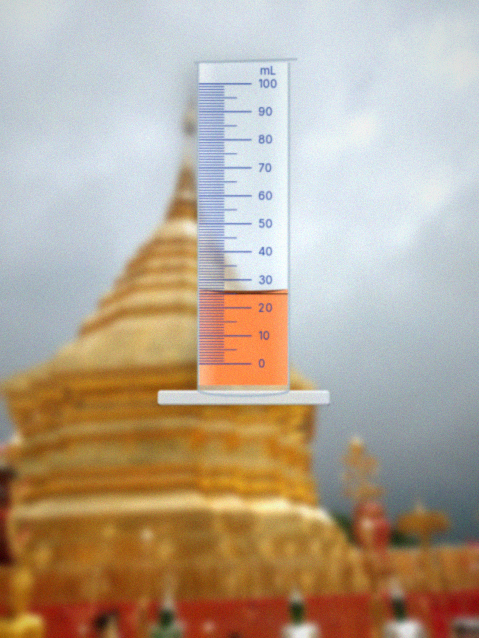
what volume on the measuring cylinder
25 mL
